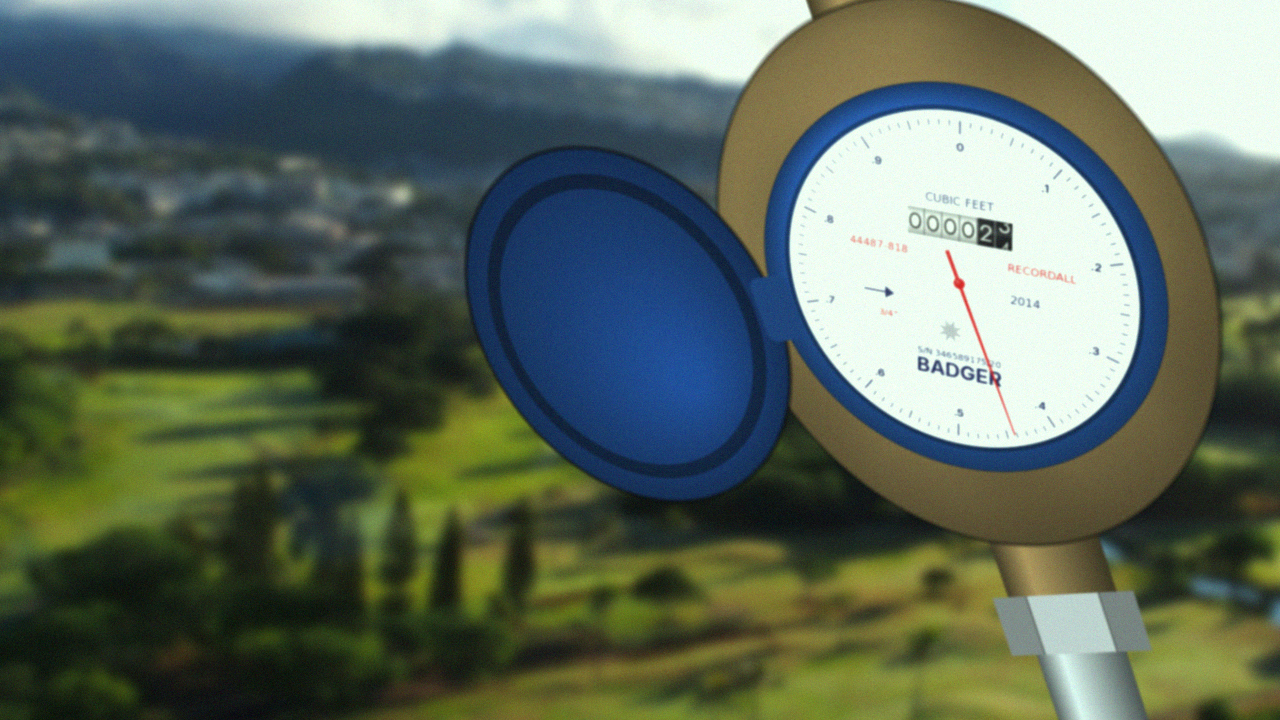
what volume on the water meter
23.44 ft³
